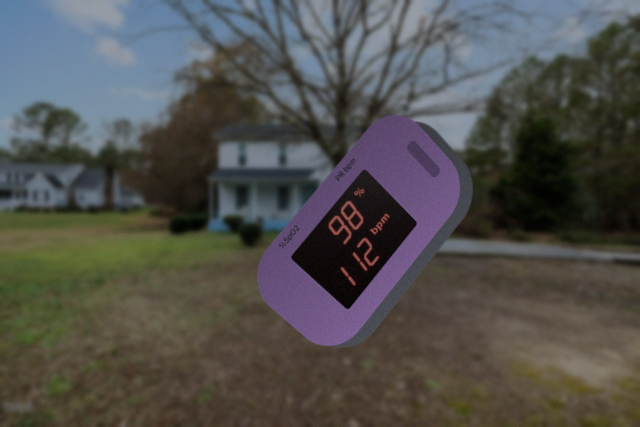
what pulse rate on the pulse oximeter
112 bpm
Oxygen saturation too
98 %
